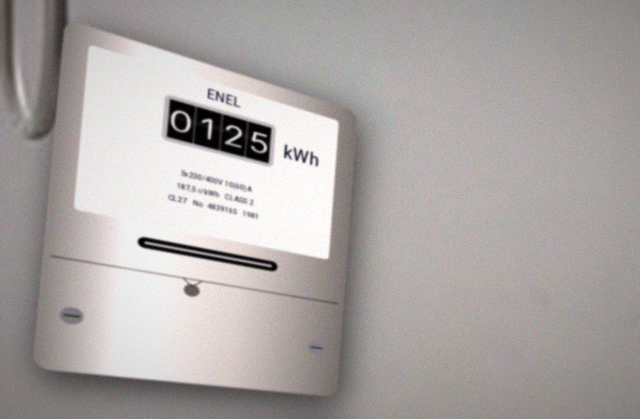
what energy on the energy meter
125 kWh
